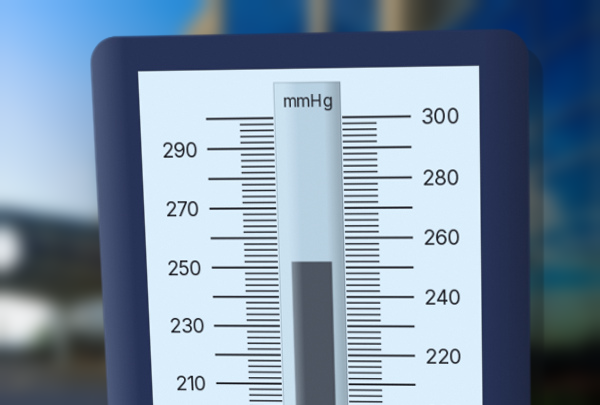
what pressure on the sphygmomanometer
252 mmHg
